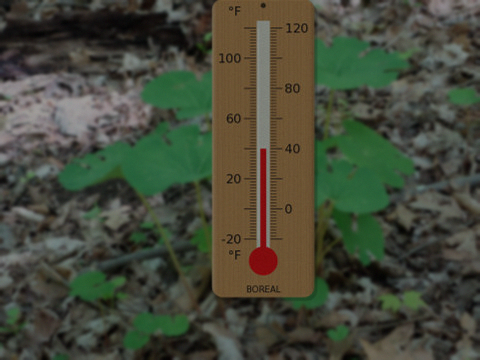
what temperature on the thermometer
40 °F
